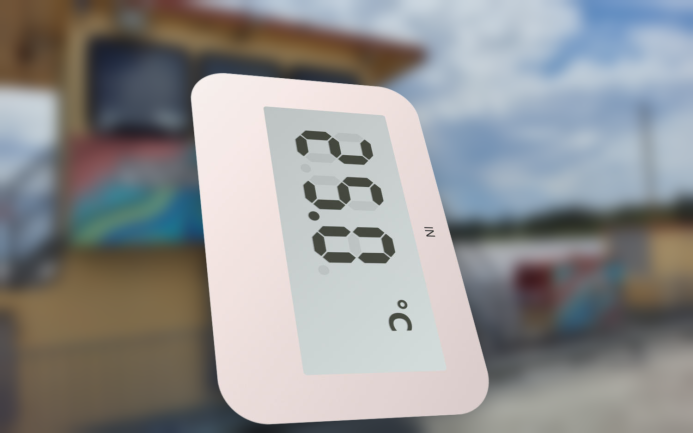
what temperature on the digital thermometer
25.0 °C
